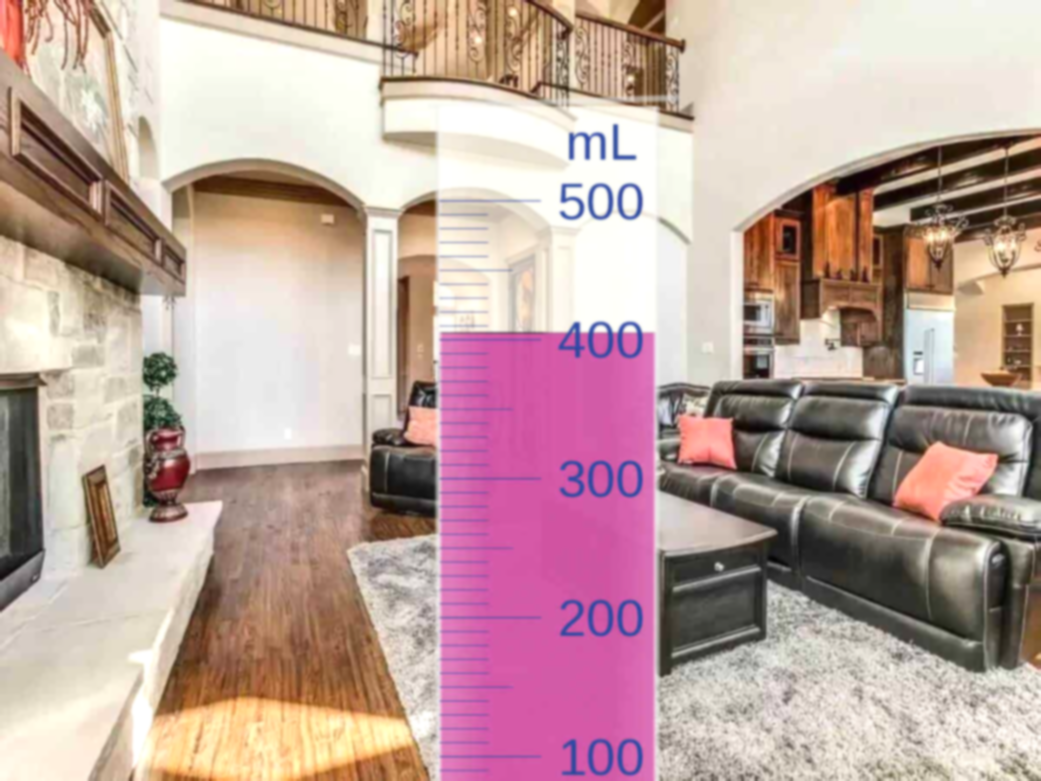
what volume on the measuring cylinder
405 mL
